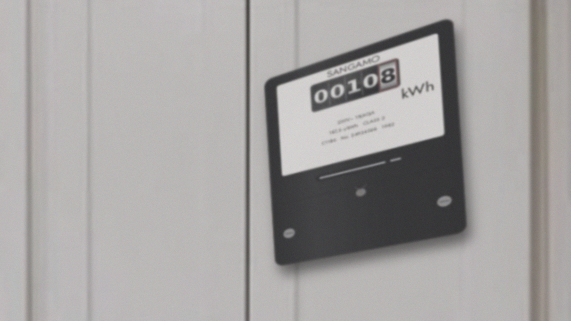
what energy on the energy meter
10.8 kWh
